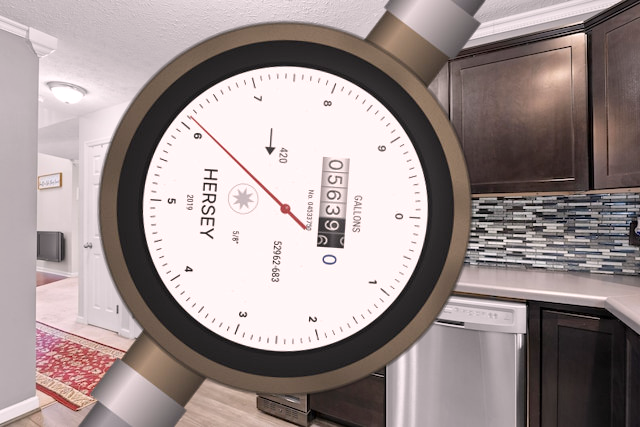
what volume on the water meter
563956.1 gal
